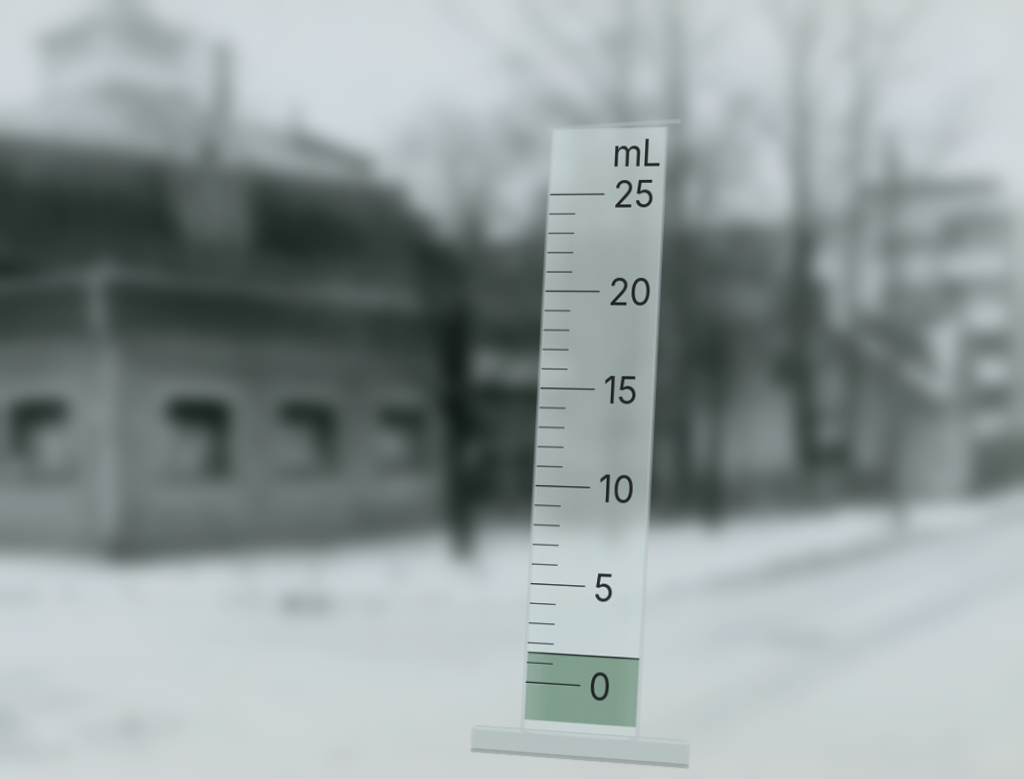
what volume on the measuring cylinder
1.5 mL
